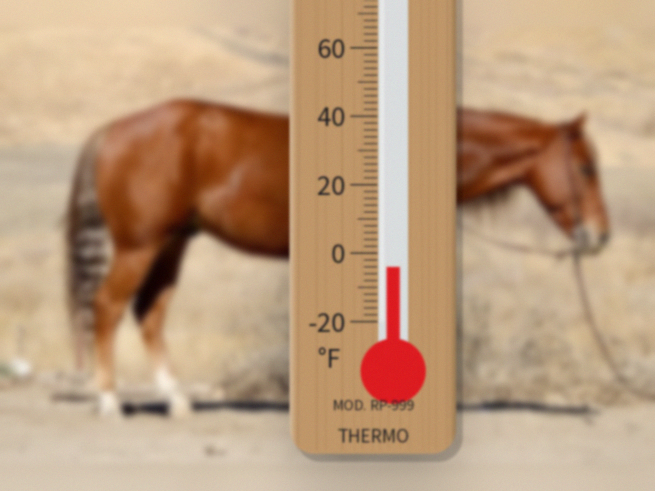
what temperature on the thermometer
-4 °F
